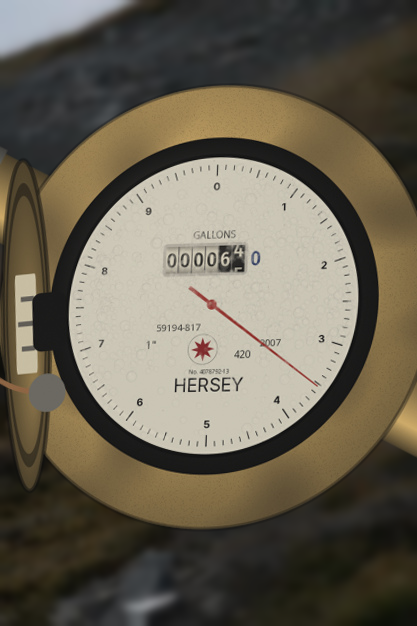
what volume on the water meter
643.5 gal
